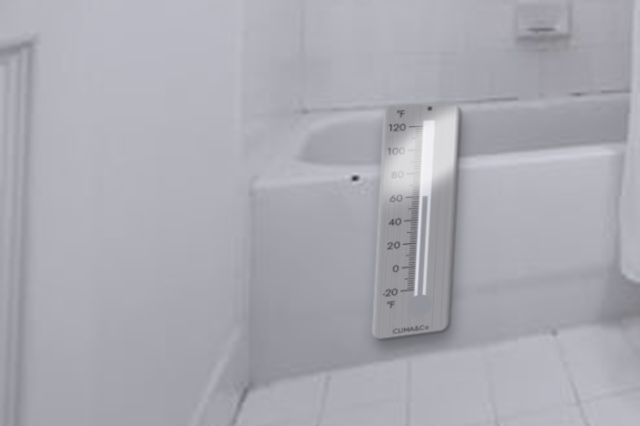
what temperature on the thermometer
60 °F
